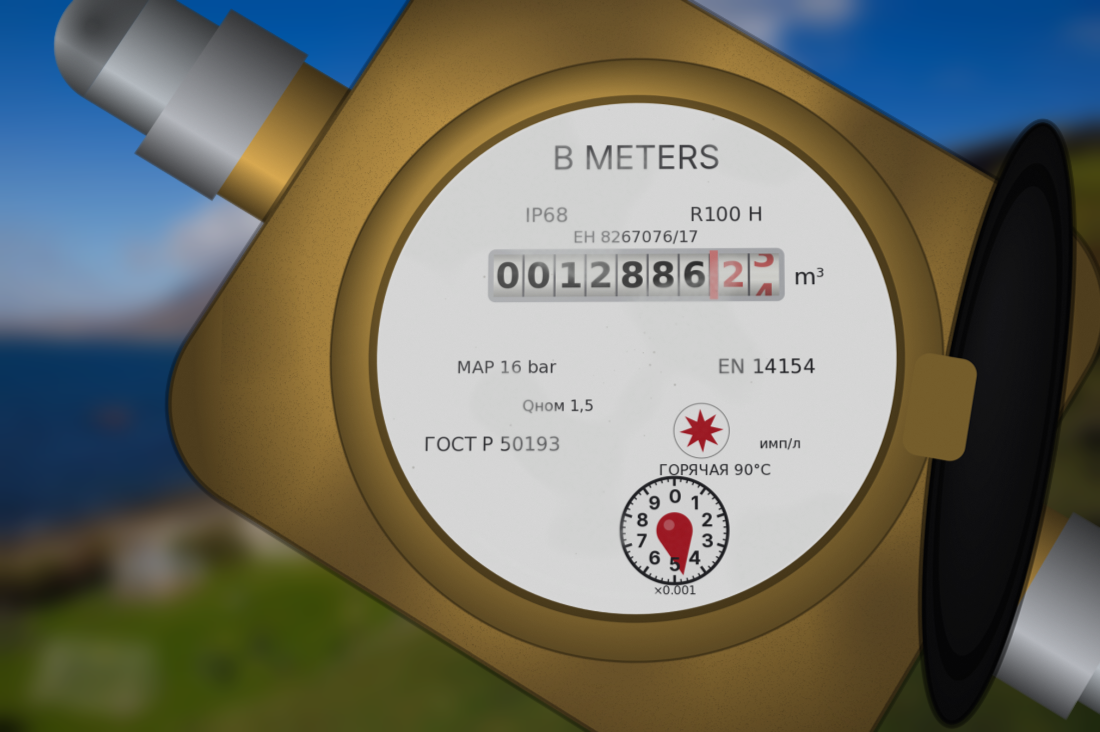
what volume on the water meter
12886.234 m³
